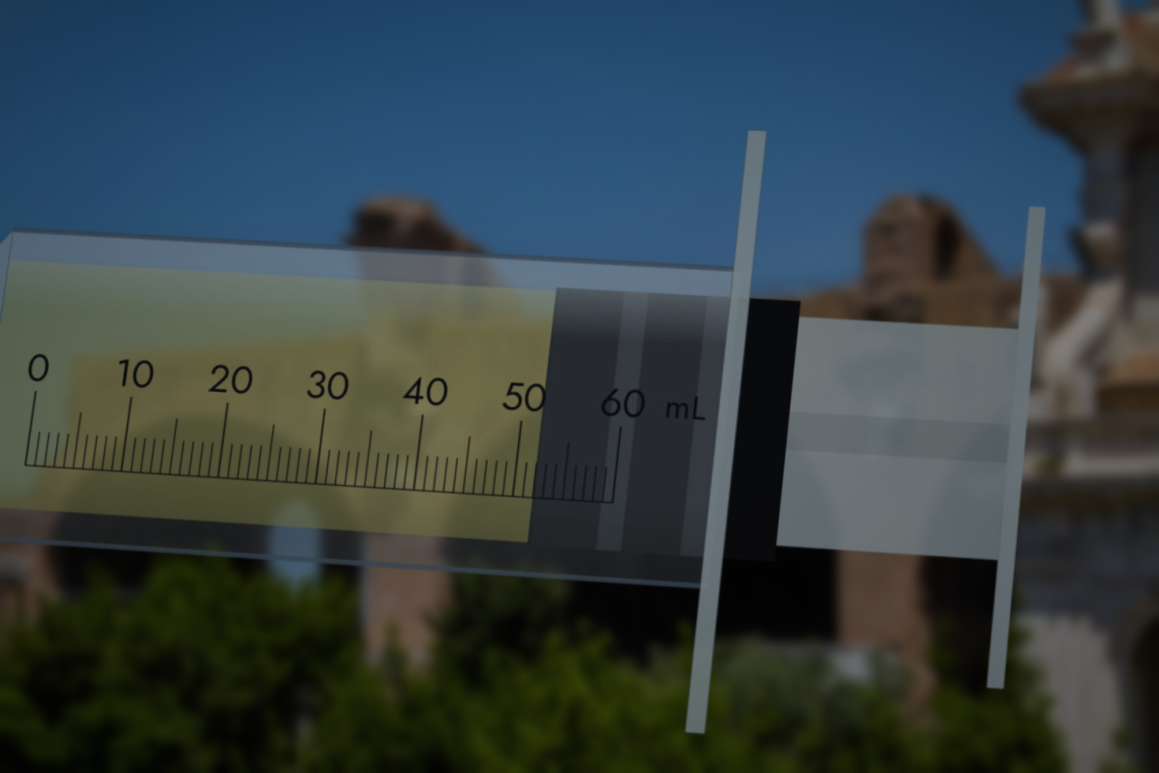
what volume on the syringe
52 mL
